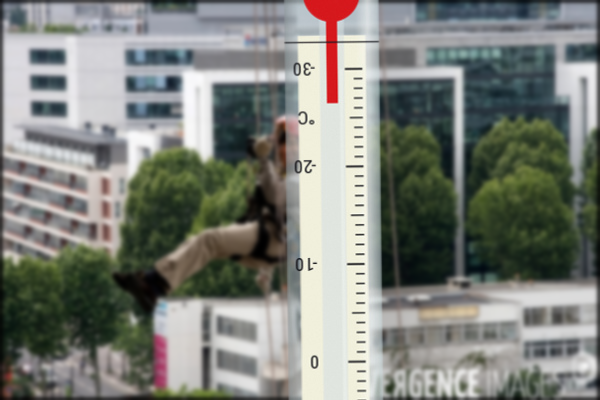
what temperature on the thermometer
-26.5 °C
